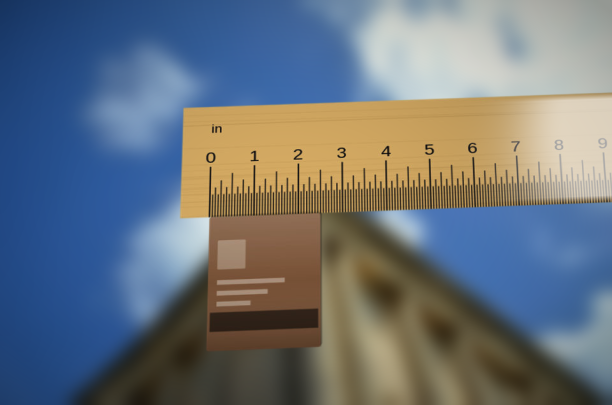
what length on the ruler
2.5 in
